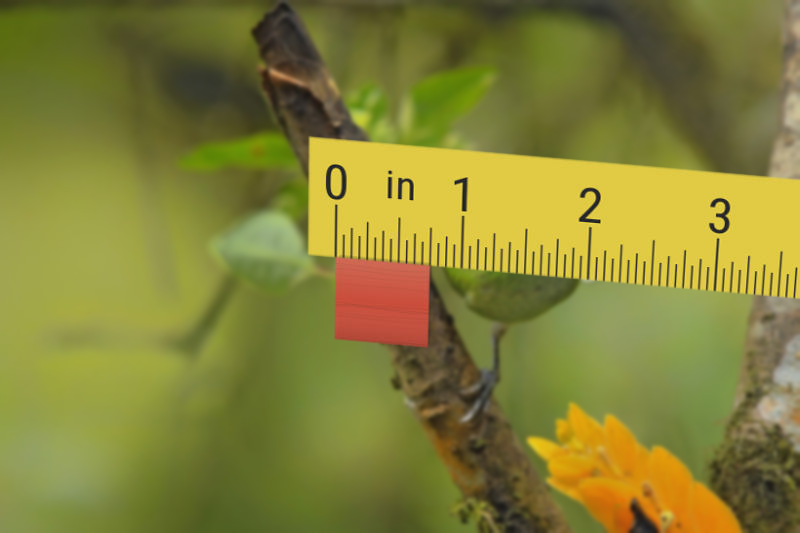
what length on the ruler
0.75 in
